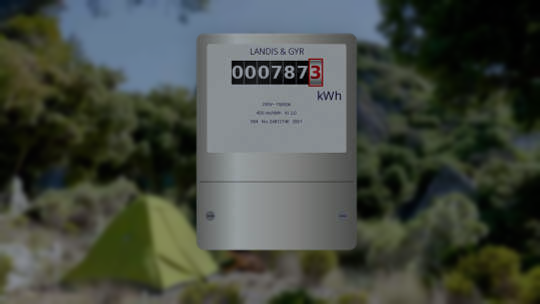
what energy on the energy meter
787.3 kWh
